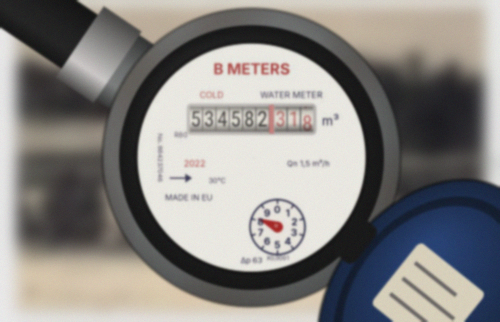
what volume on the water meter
534582.3178 m³
